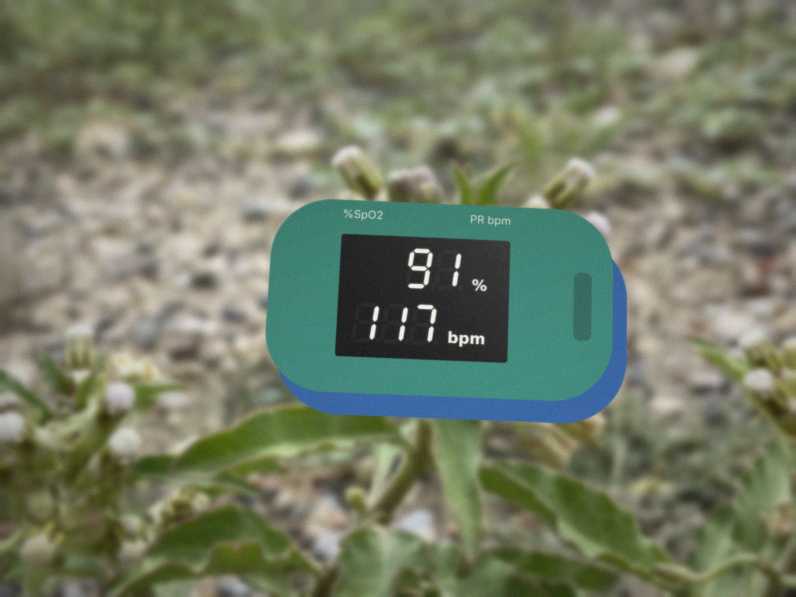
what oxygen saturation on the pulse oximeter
91 %
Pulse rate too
117 bpm
